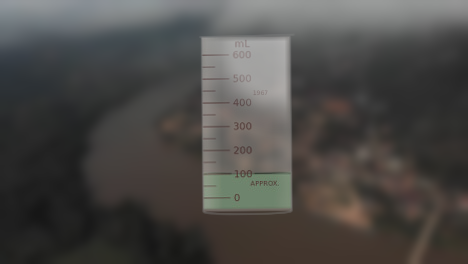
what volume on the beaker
100 mL
